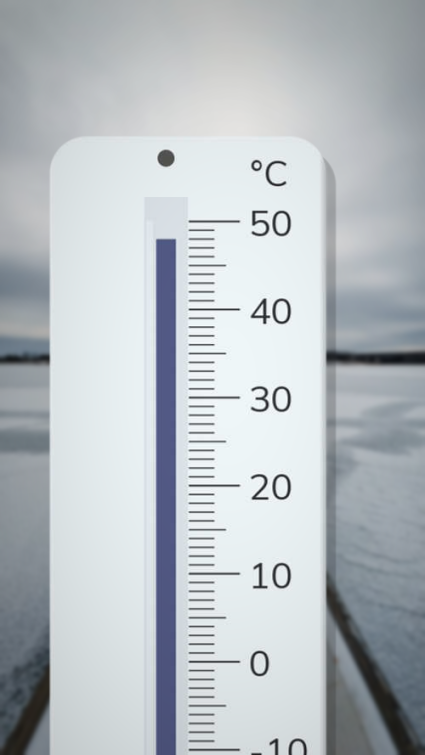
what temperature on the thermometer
48 °C
